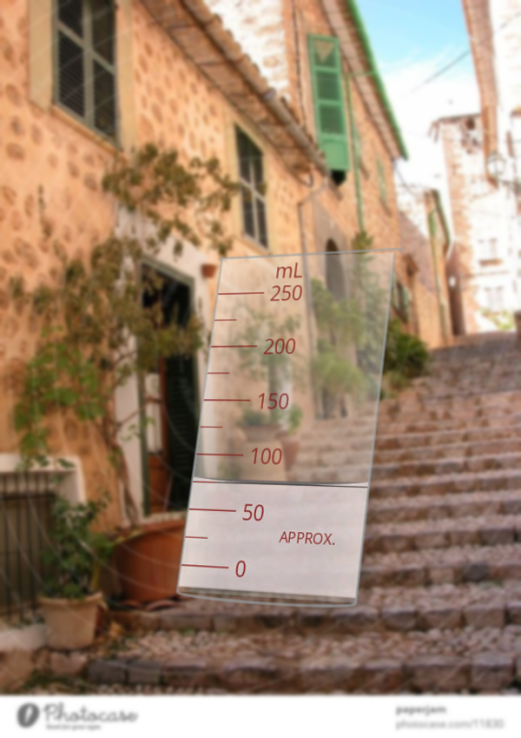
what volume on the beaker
75 mL
